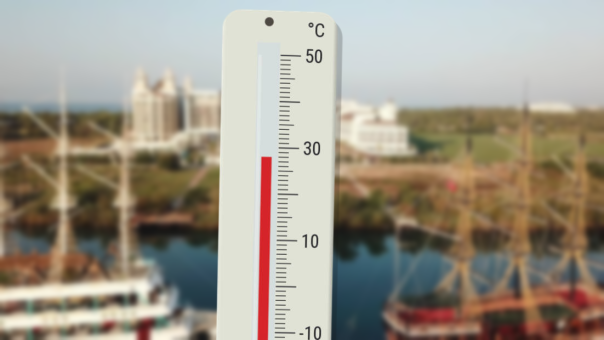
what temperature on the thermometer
28 °C
